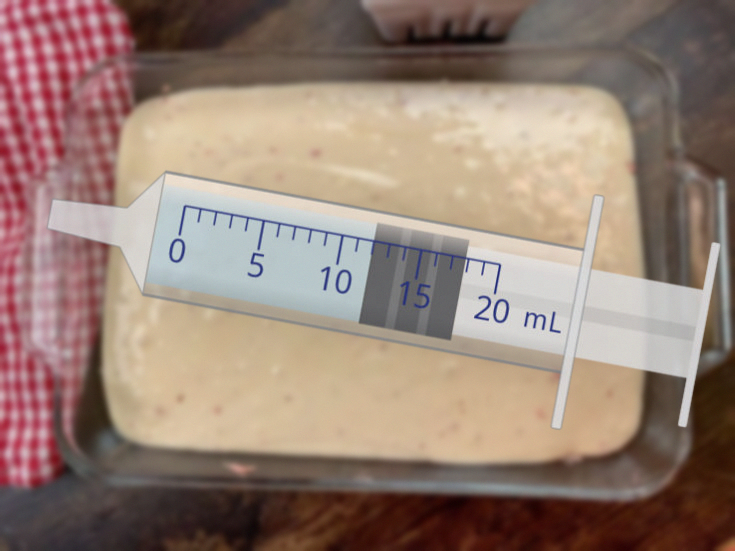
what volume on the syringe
12 mL
